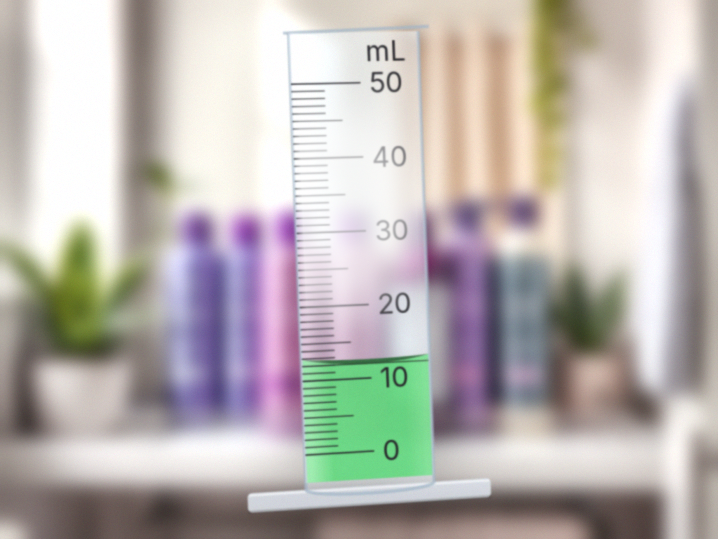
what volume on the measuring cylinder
12 mL
